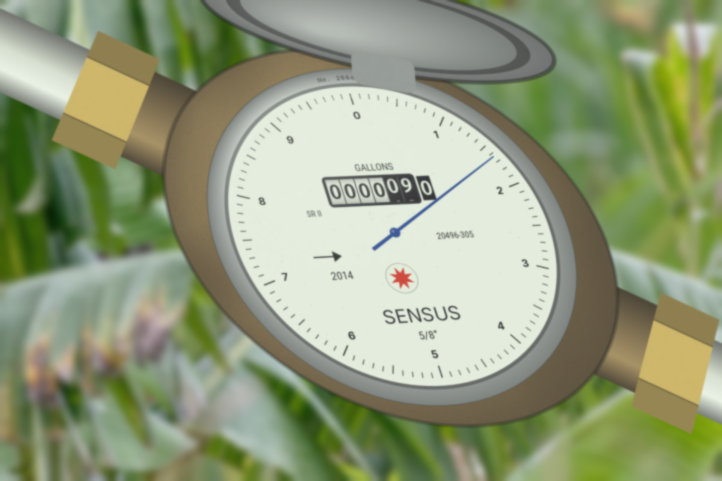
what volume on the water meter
91.6 gal
